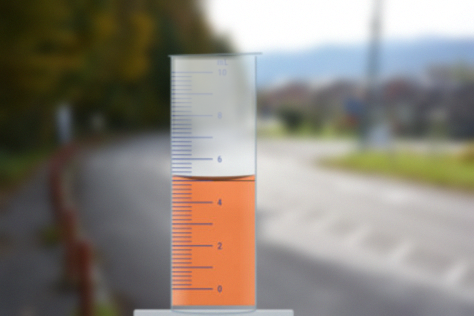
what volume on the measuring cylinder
5 mL
